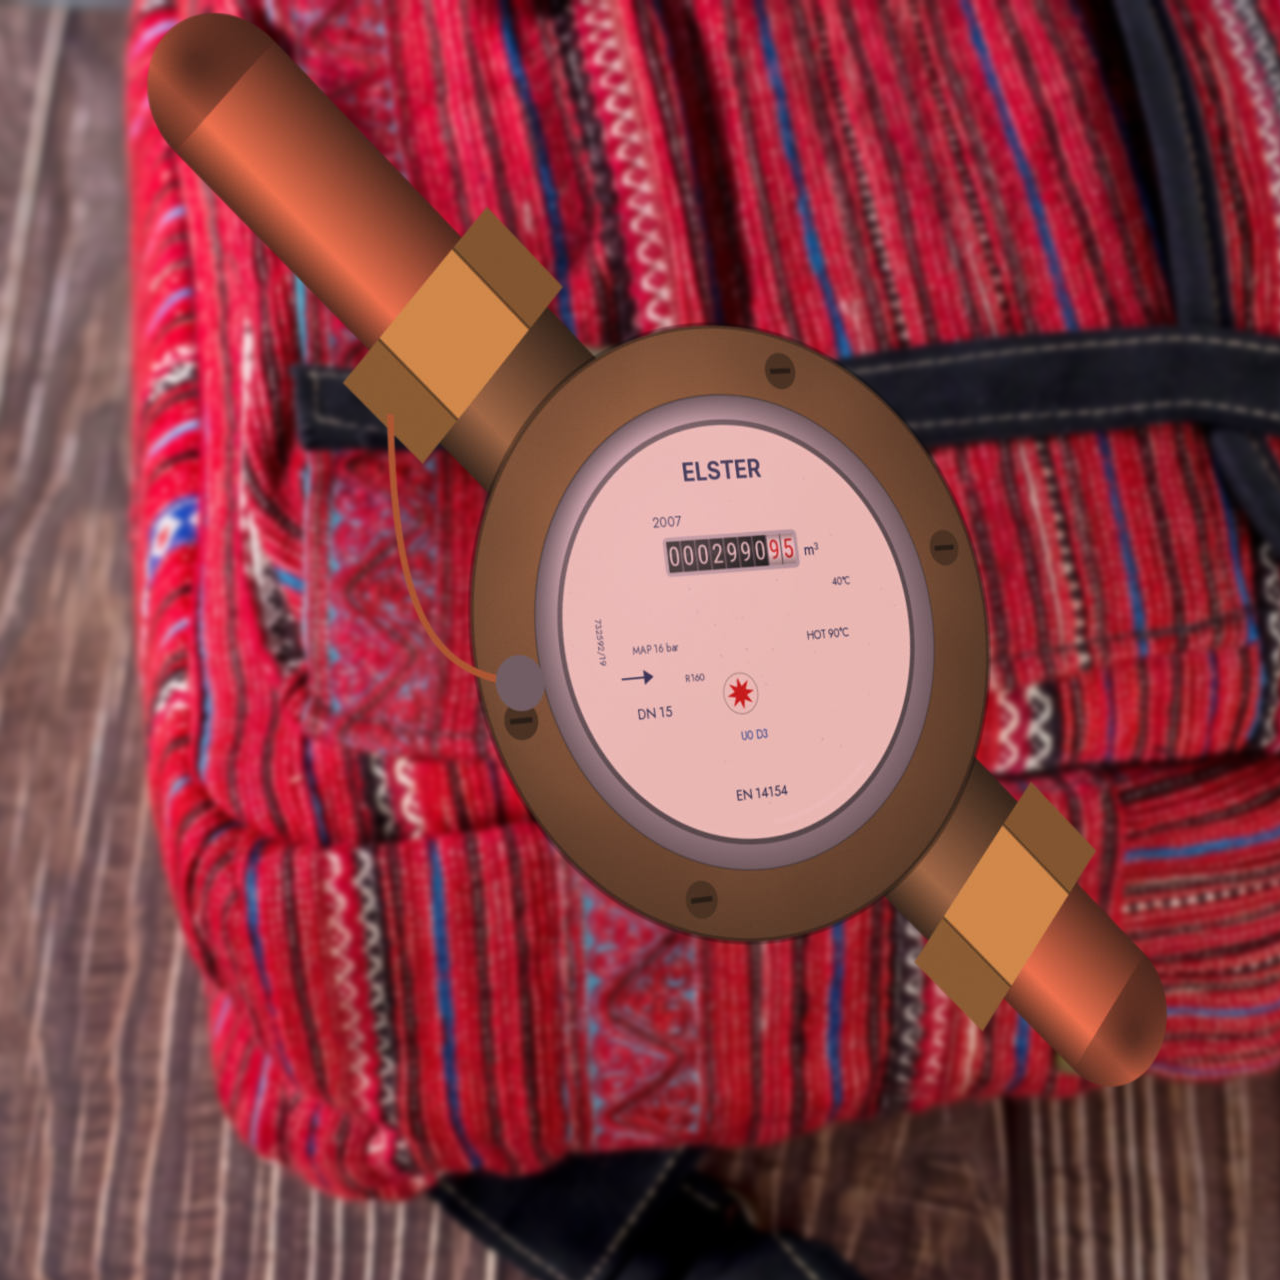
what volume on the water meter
2990.95 m³
